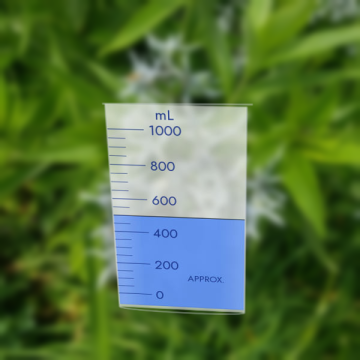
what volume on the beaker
500 mL
